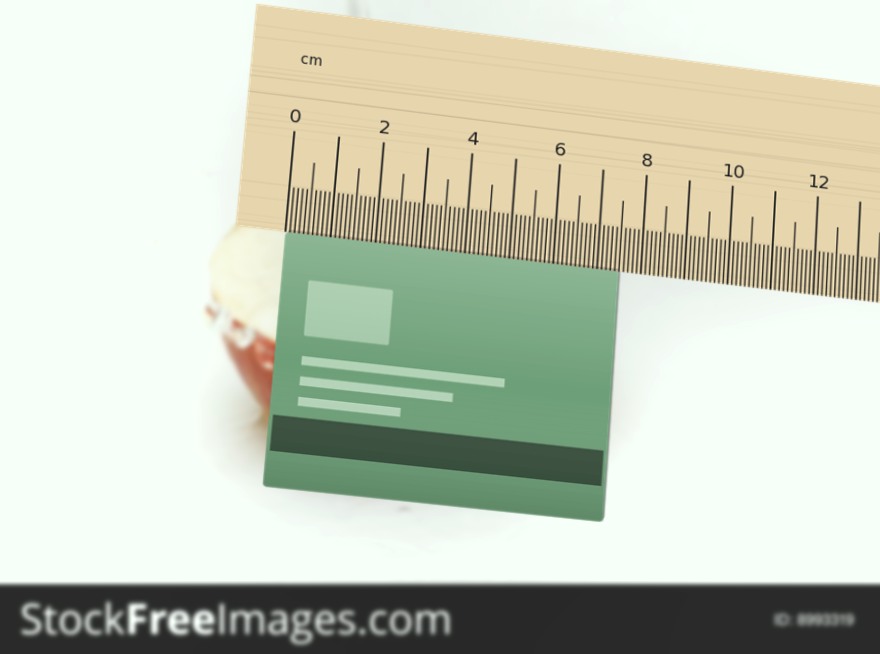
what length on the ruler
7.5 cm
